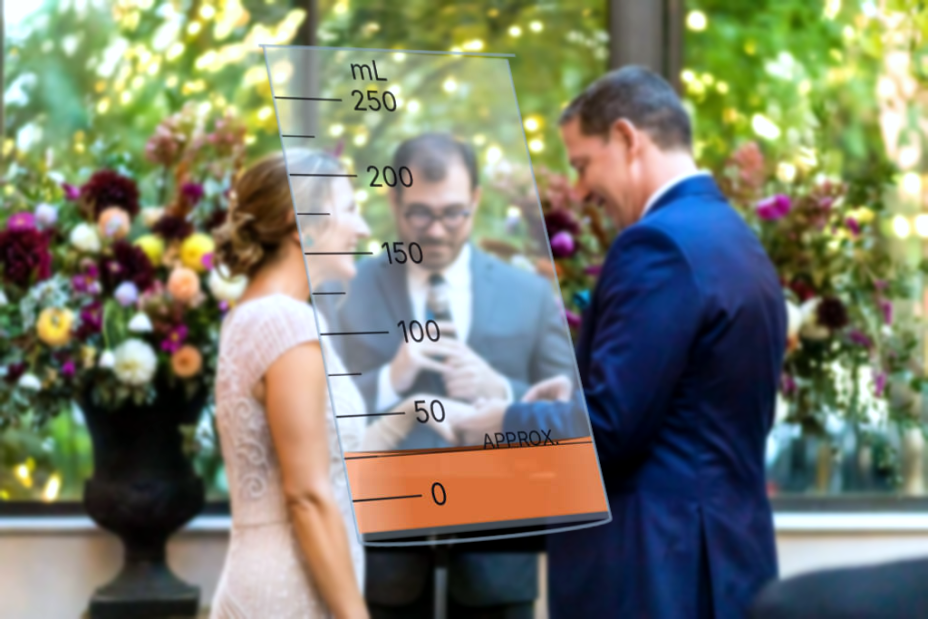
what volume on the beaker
25 mL
